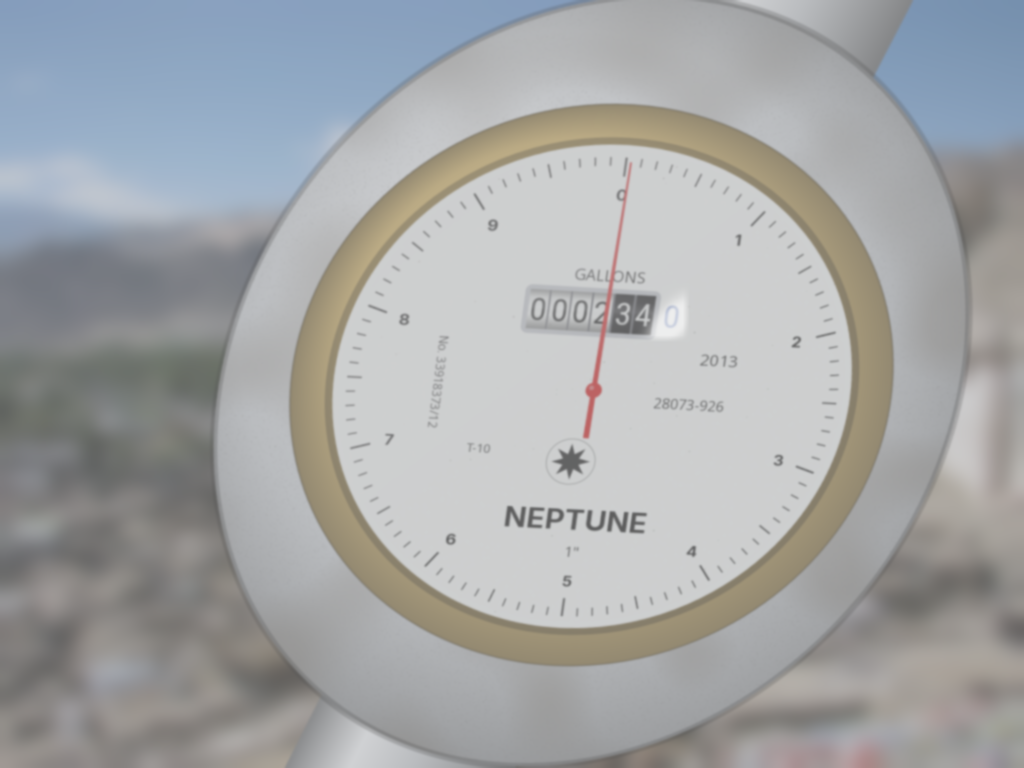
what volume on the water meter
2340.0 gal
